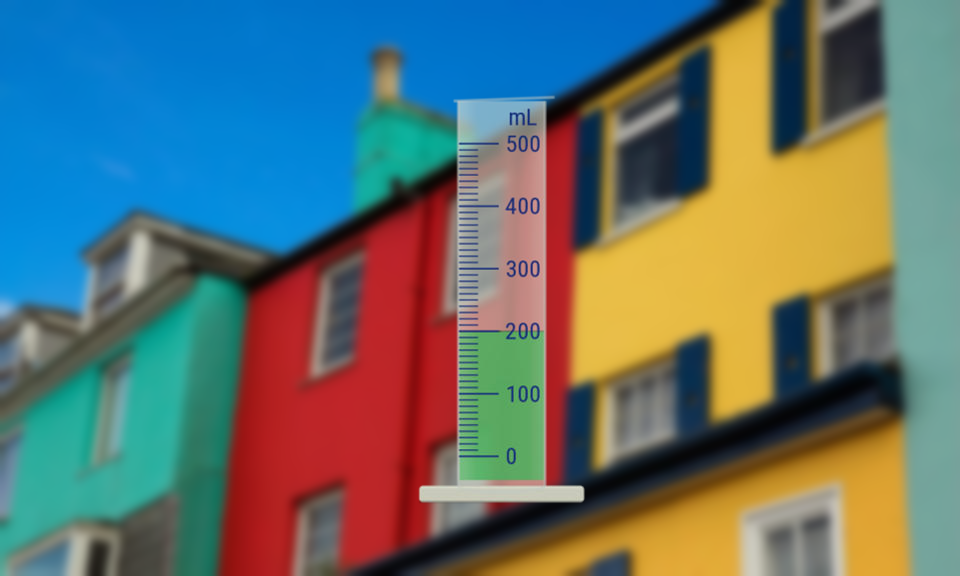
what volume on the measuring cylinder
200 mL
